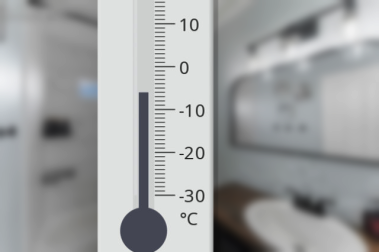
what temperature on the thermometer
-6 °C
